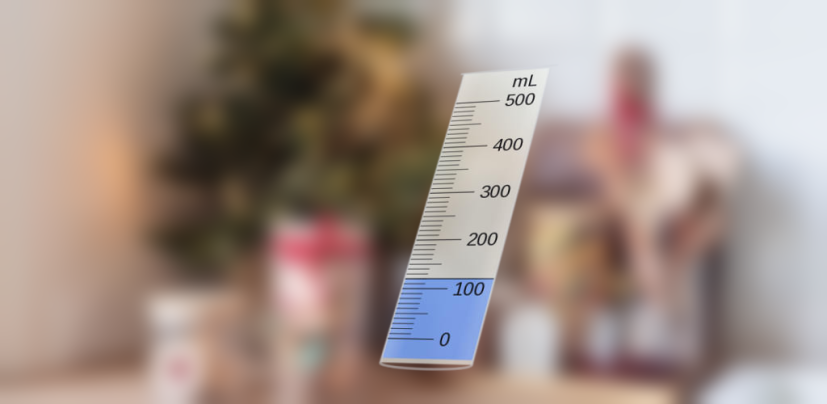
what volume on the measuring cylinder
120 mL
